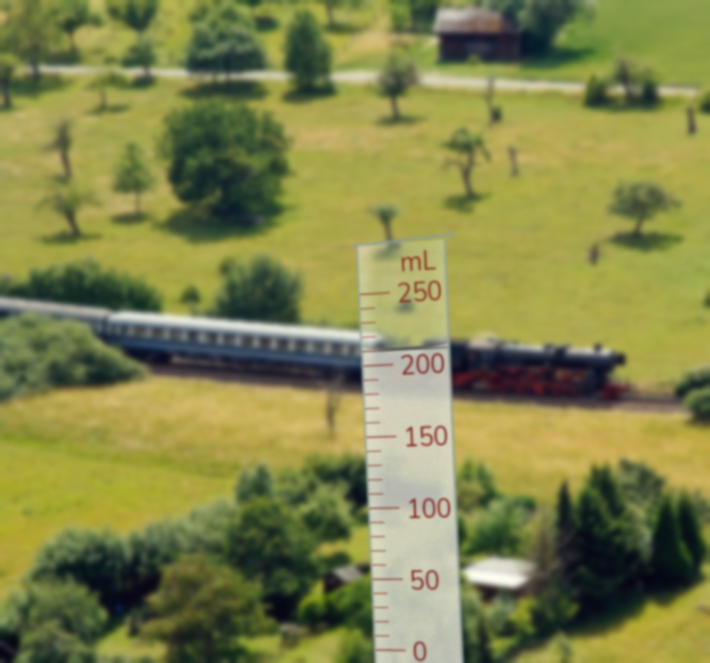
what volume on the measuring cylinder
210 mL
